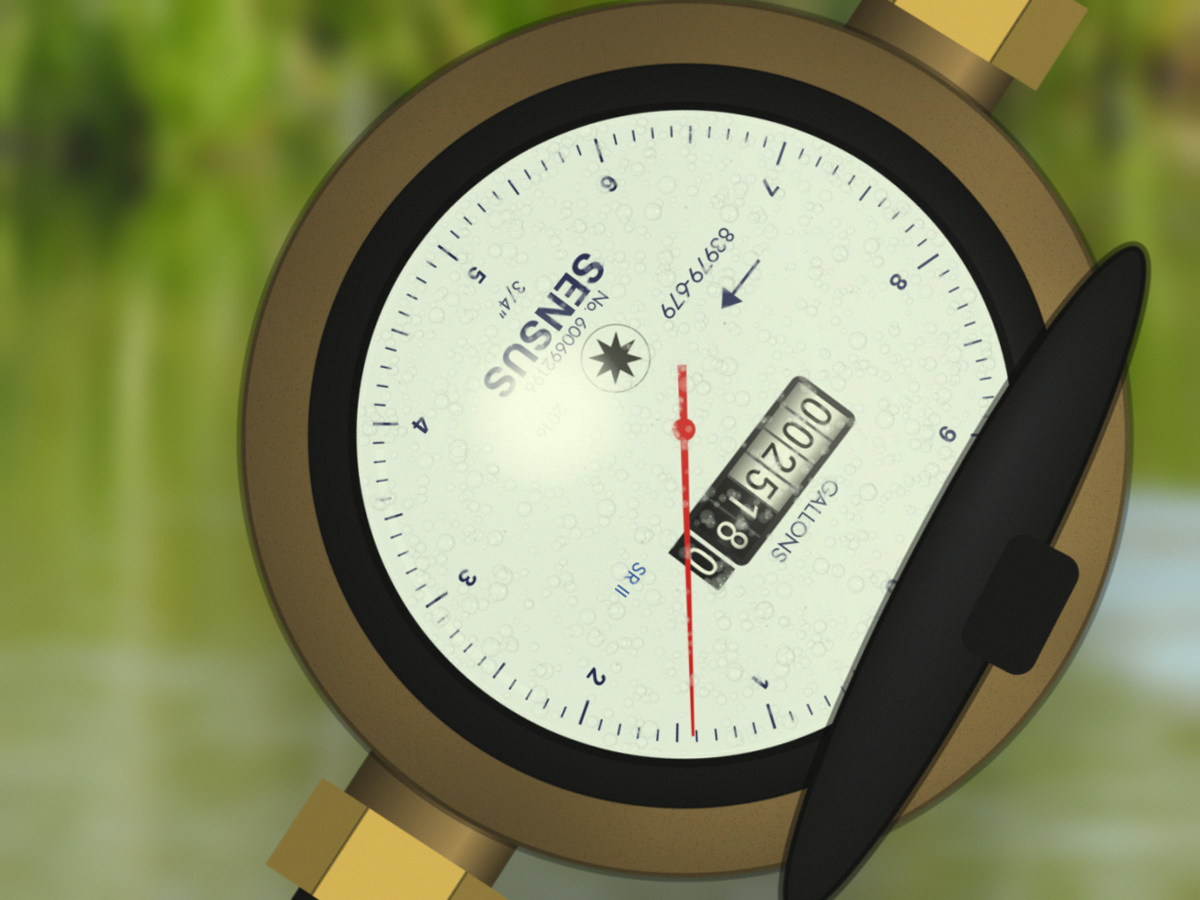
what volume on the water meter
25181.4 gal
